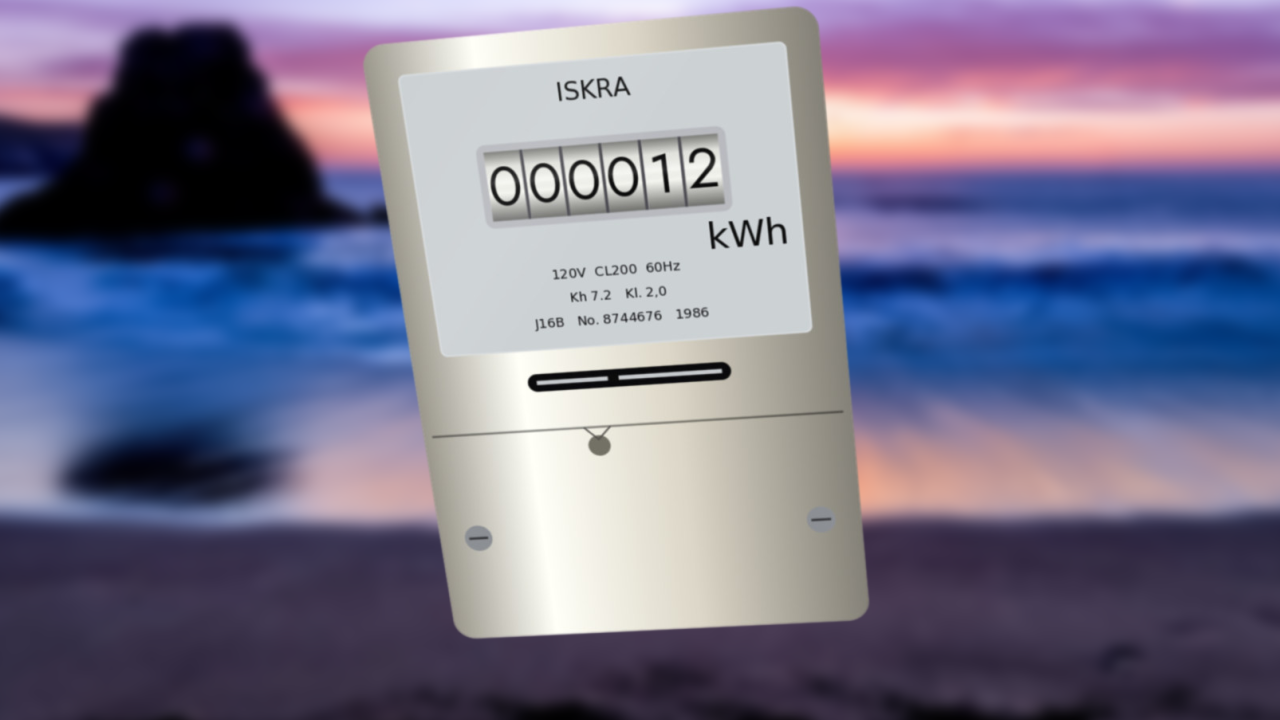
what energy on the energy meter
12 kWh
